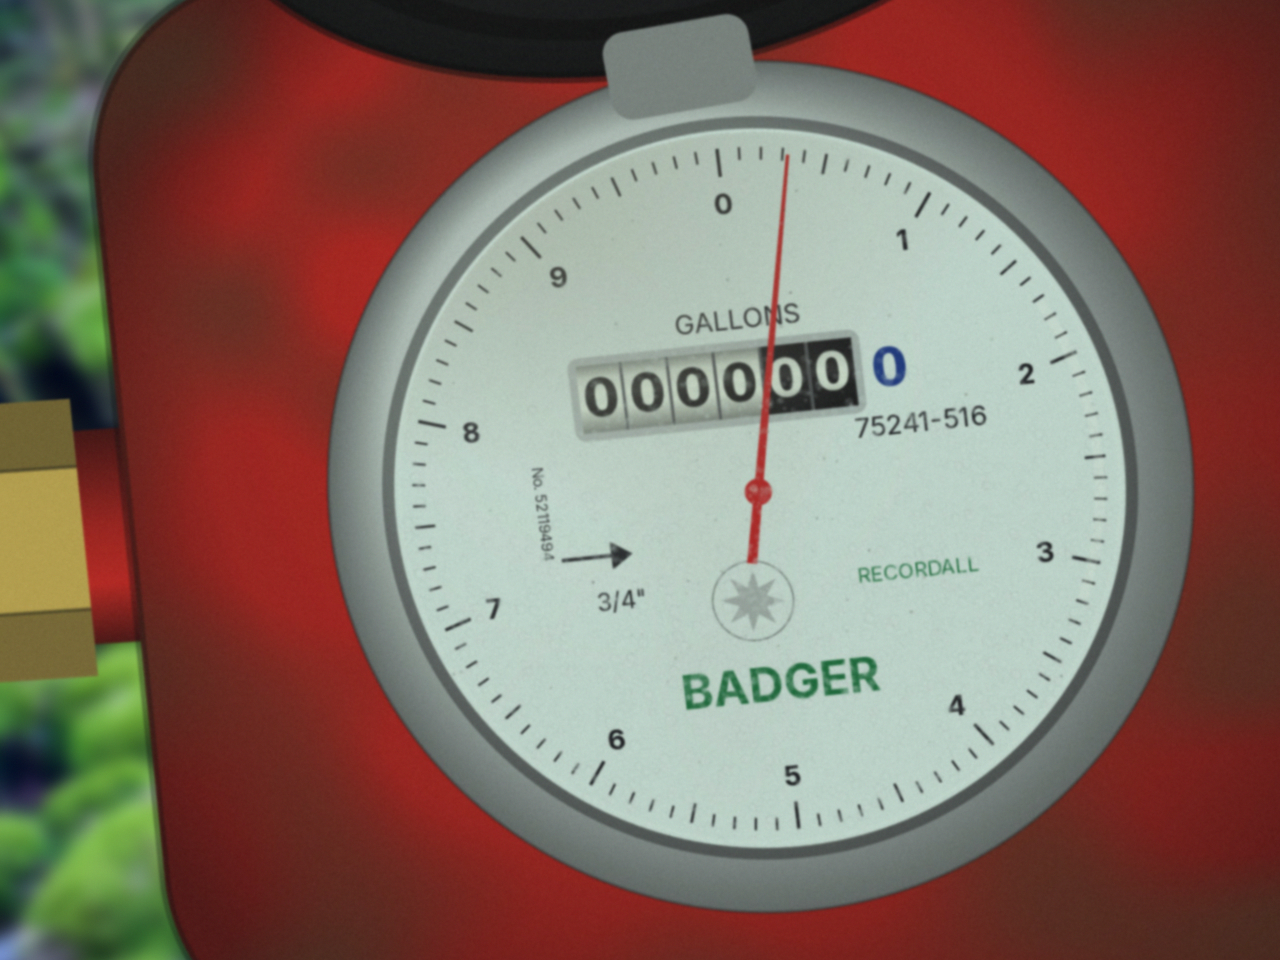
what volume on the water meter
0.3 gal
